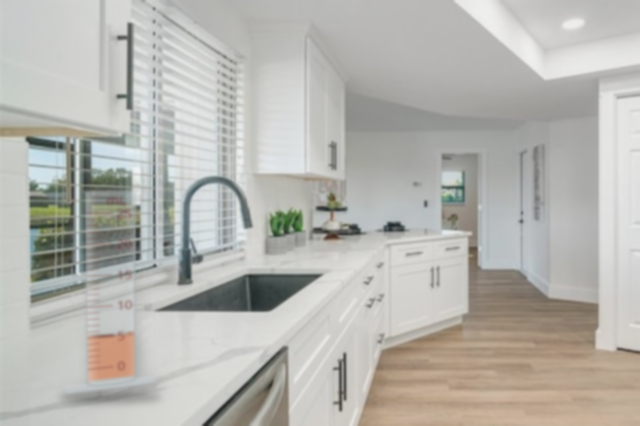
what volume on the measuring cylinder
5 mL
